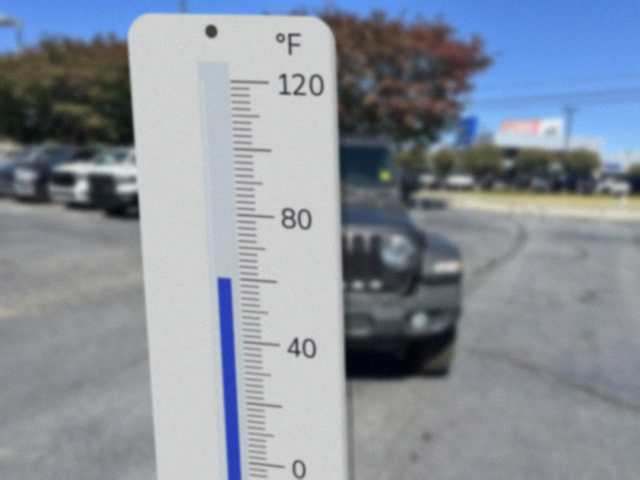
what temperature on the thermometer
60 °F
